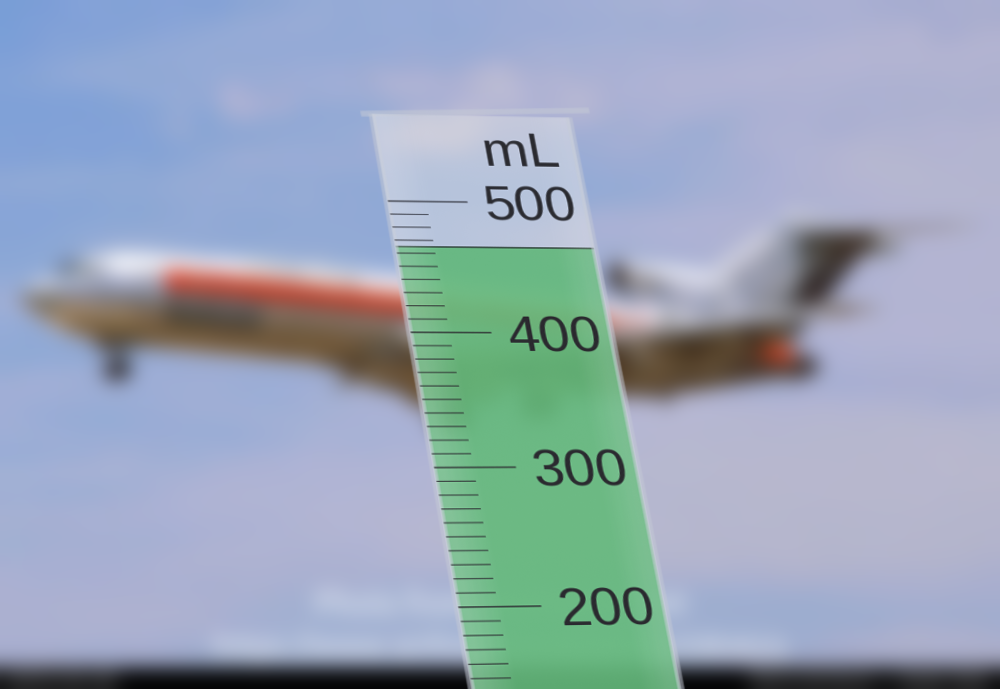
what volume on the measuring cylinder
465 mL
